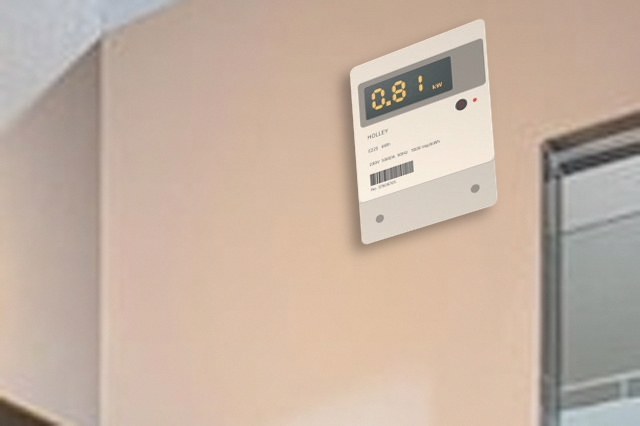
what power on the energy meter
0.81 kW
